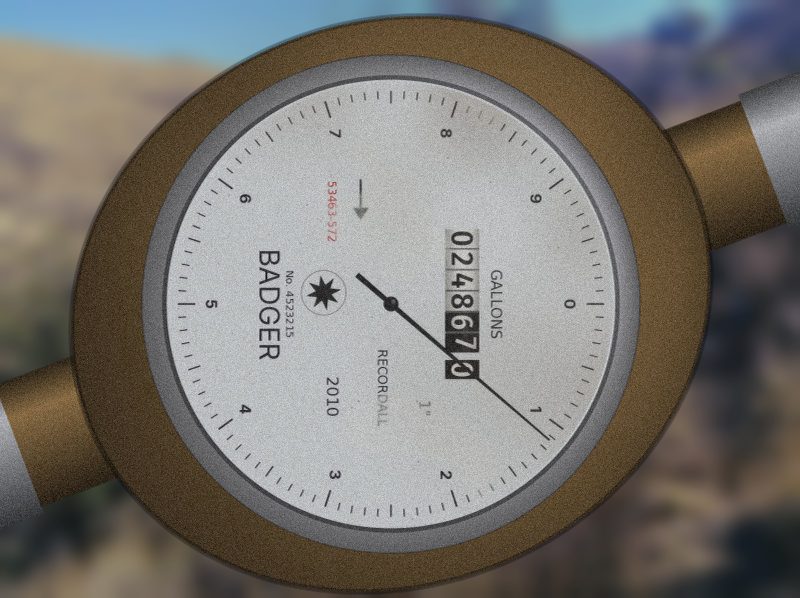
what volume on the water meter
248671.1 gal
